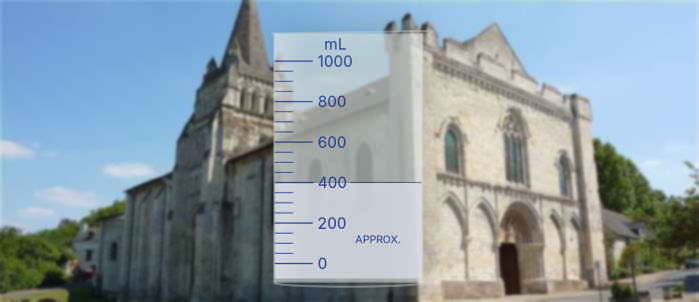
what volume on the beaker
400 mL
